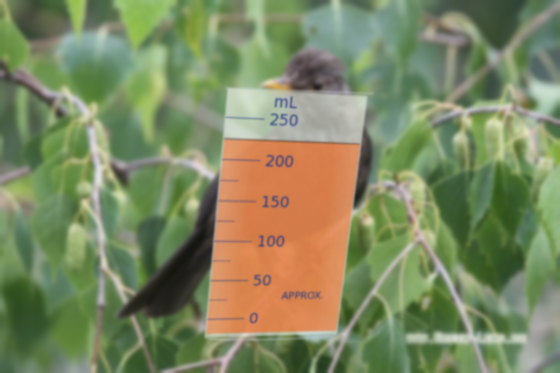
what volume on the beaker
225 mL
